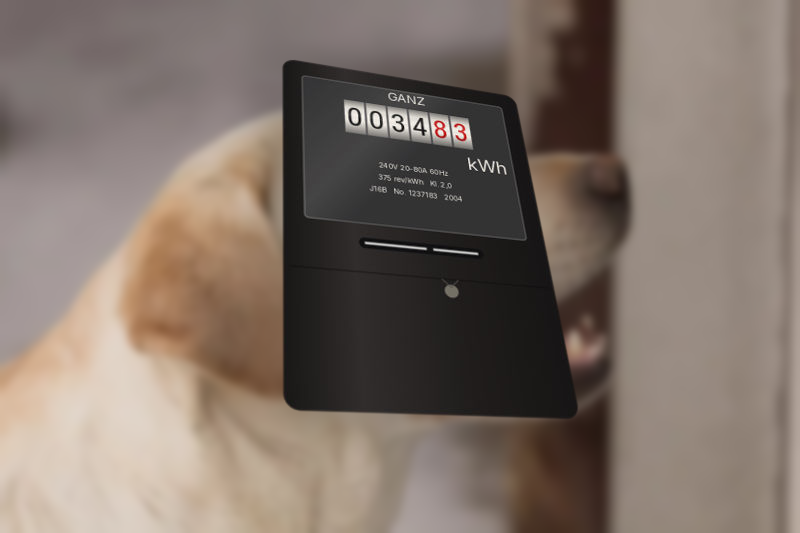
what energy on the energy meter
34.83 kWh
